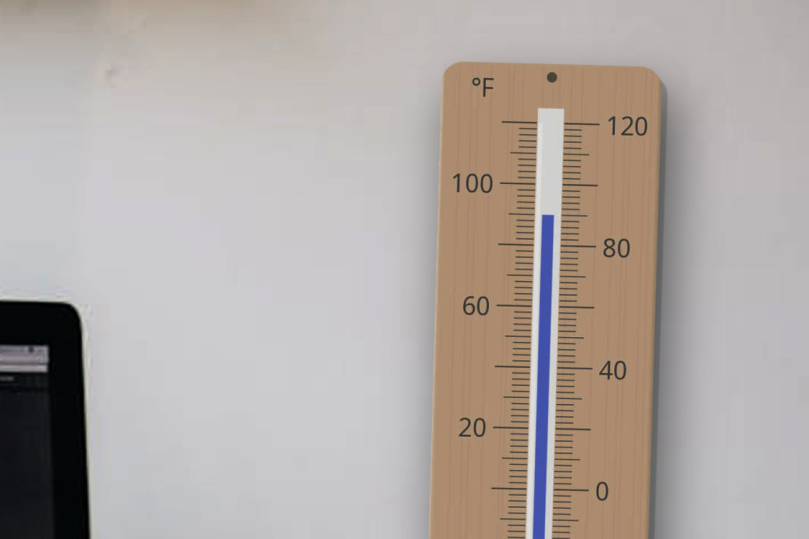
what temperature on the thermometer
90 °F
